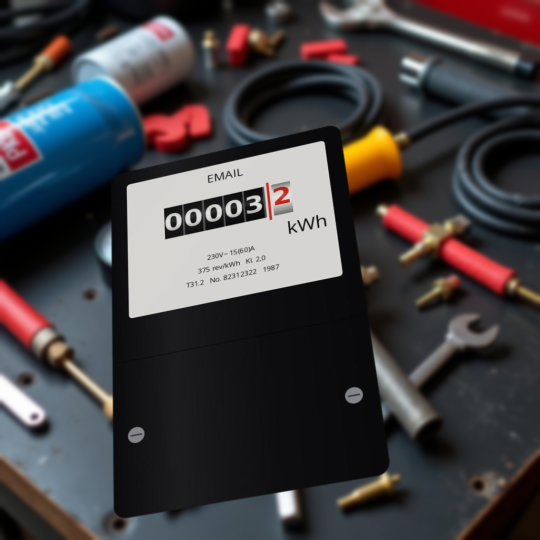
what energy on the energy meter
3.2 kWh
